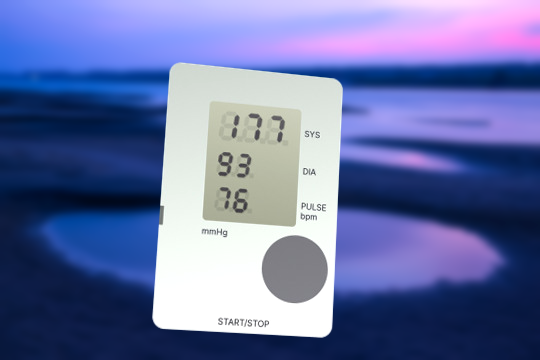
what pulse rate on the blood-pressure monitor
76 bpm
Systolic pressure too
177 mmHg
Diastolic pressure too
93 mmHg
